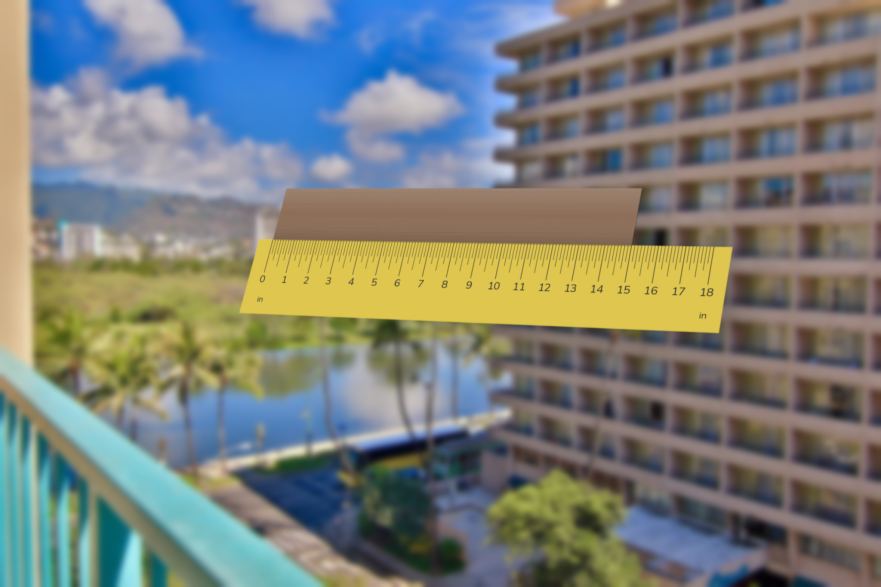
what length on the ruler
15 in
